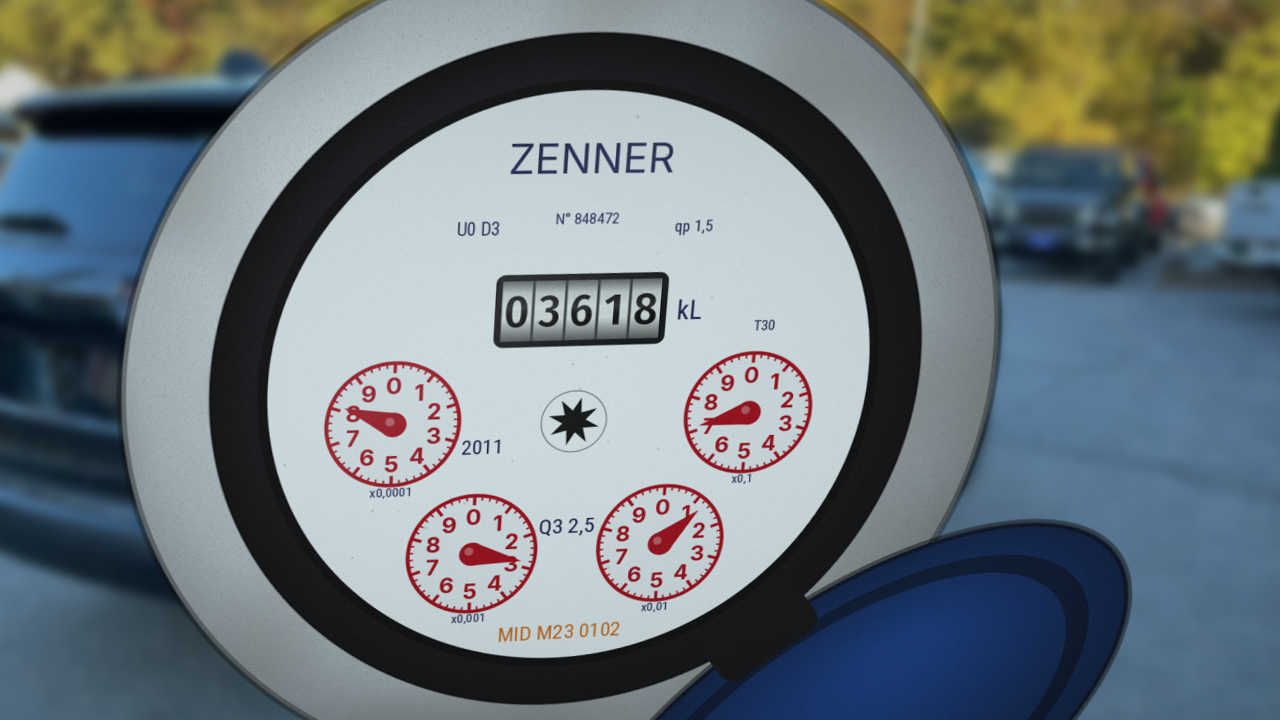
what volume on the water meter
3618.7128 kL
